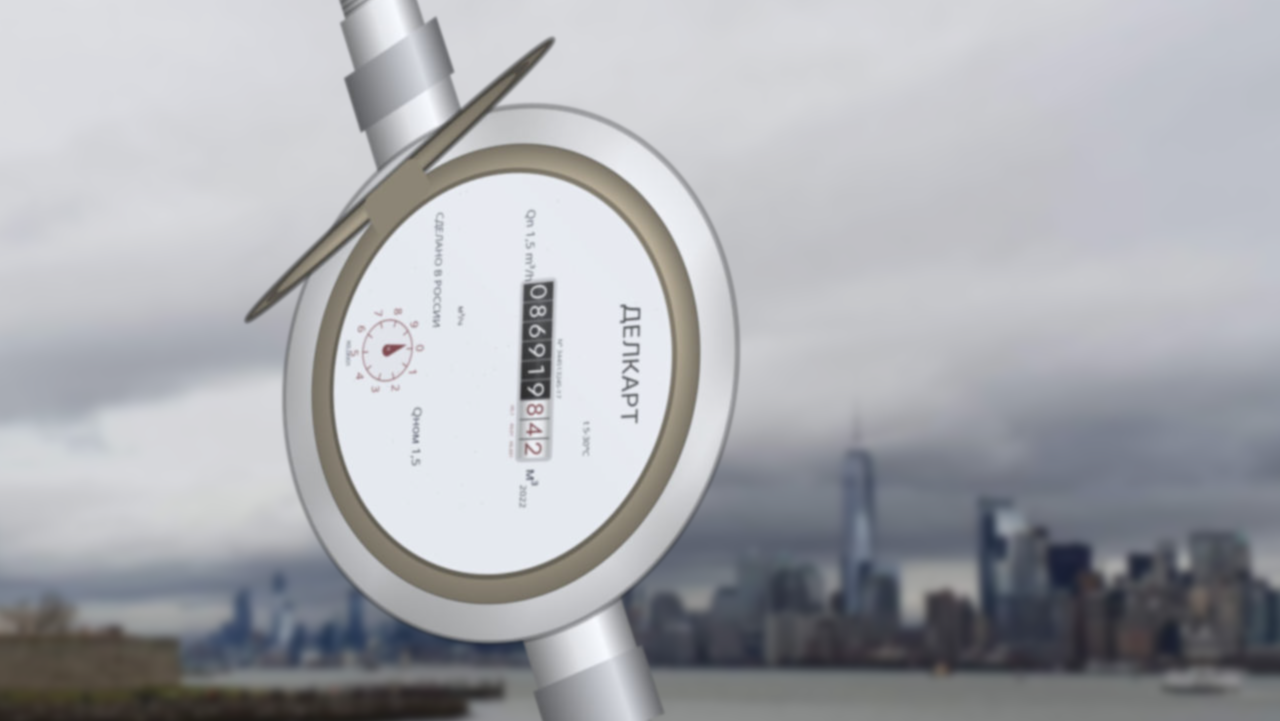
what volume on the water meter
86919.8419 m³
